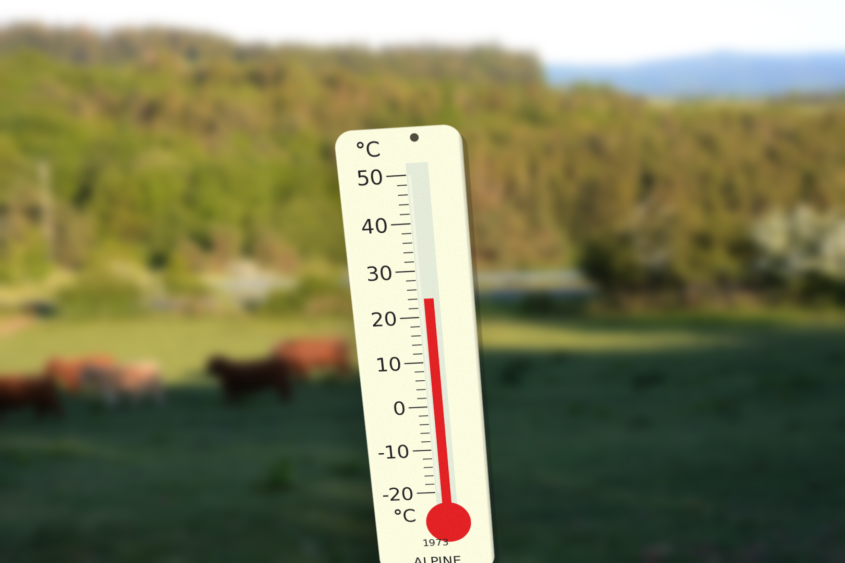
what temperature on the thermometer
24 °C
